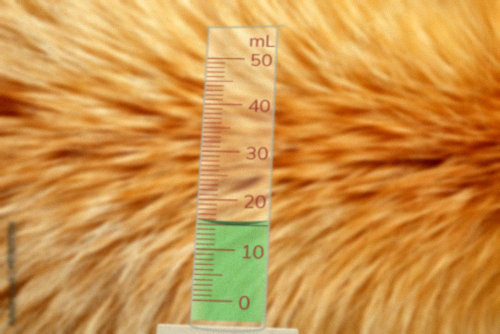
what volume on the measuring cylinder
15 mL
